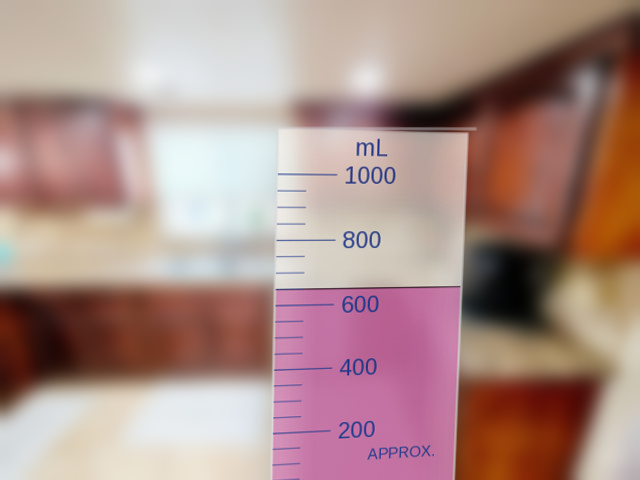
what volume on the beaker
650 mL
